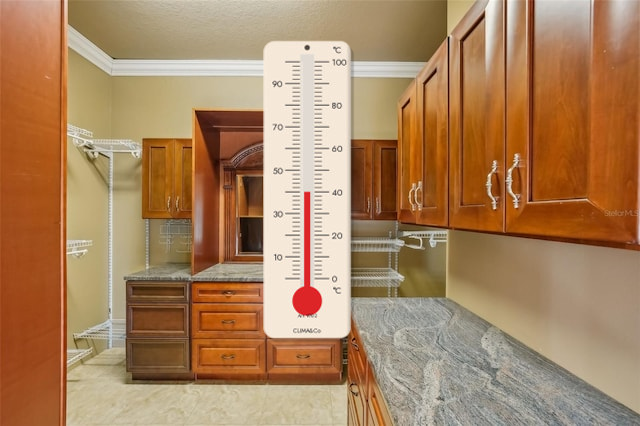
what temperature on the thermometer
40 °C
